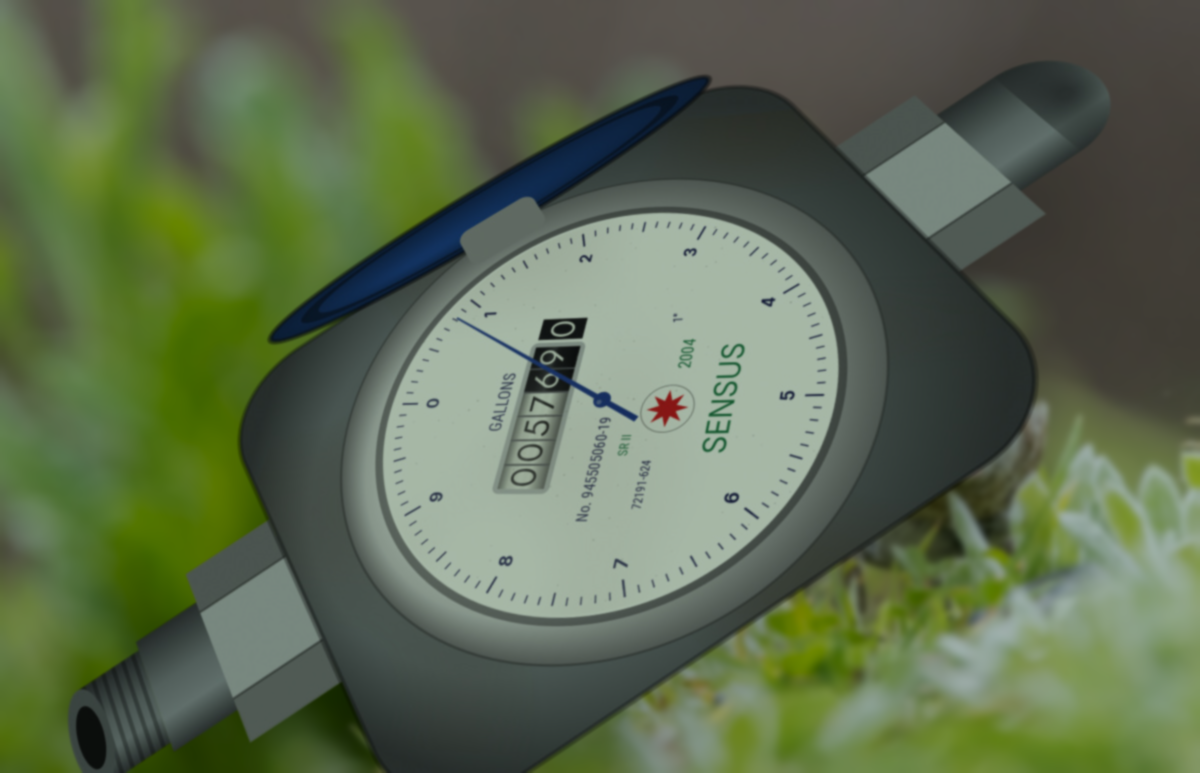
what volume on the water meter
57690.8 gal
